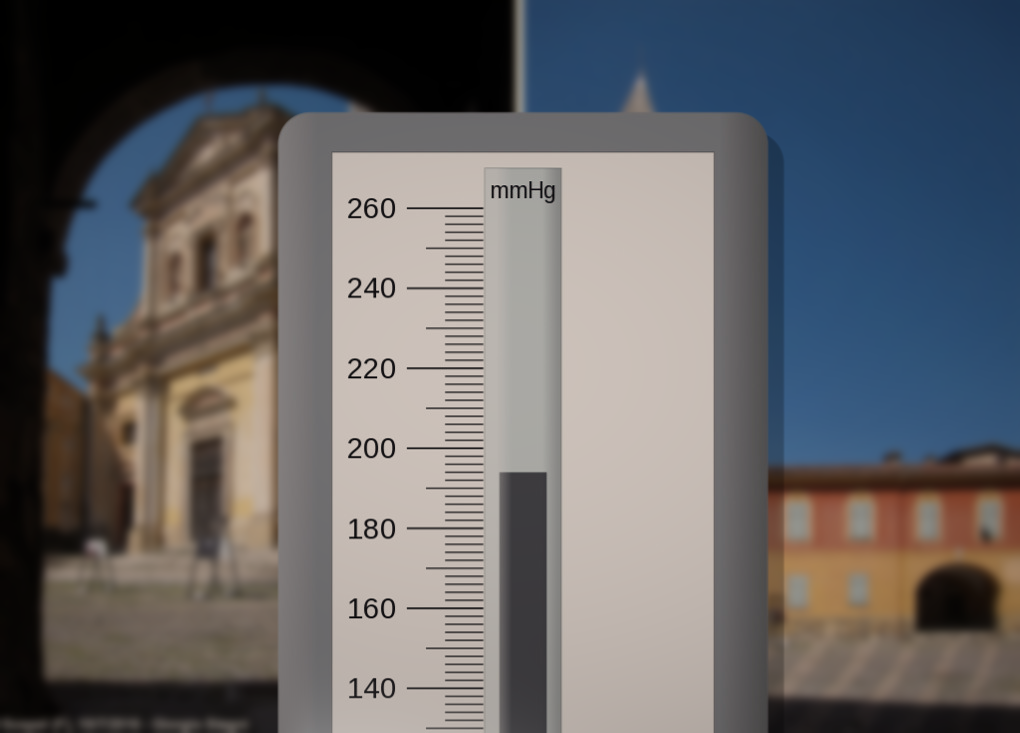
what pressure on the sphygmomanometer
194 mmHg
